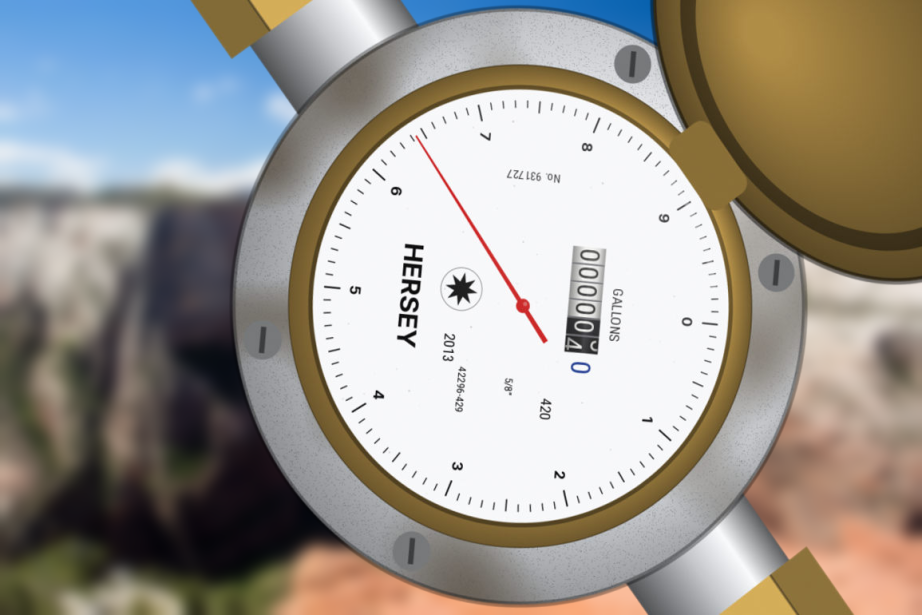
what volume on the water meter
36.4 gal
